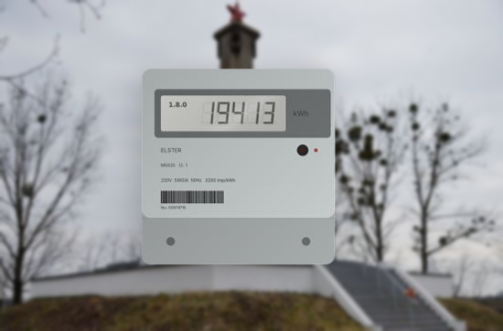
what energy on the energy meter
19413 kWh
